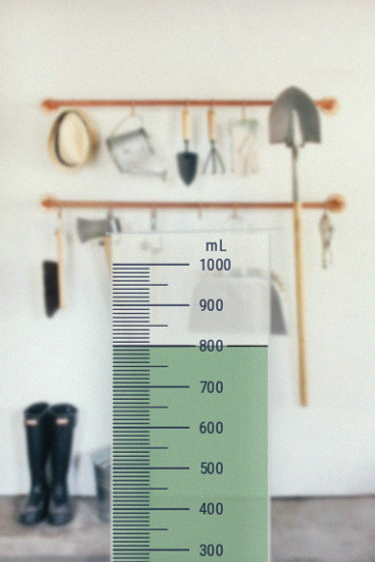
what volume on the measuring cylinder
800 mL
